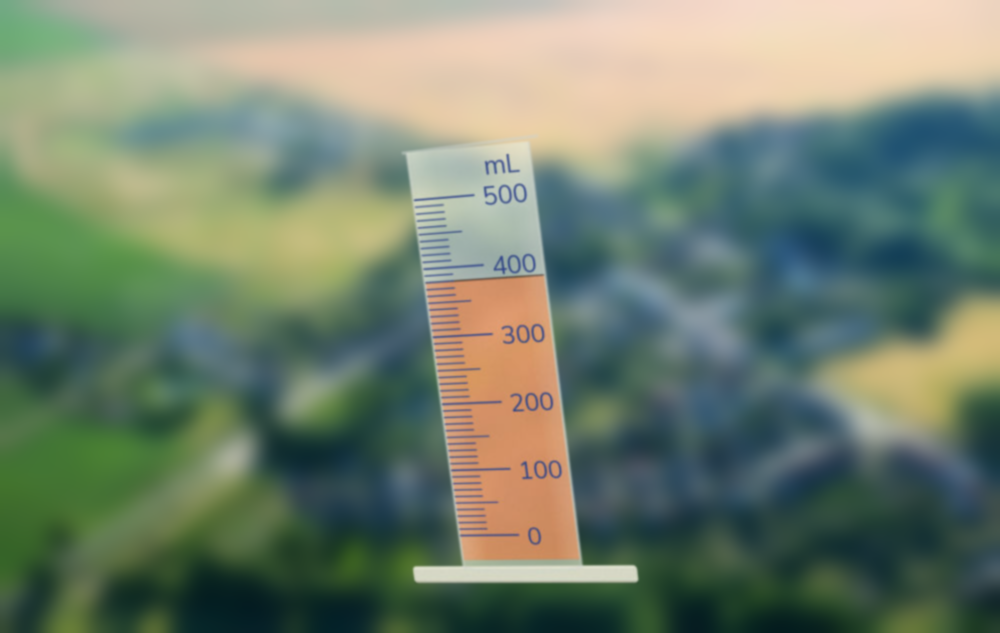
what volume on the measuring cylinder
380 mL
